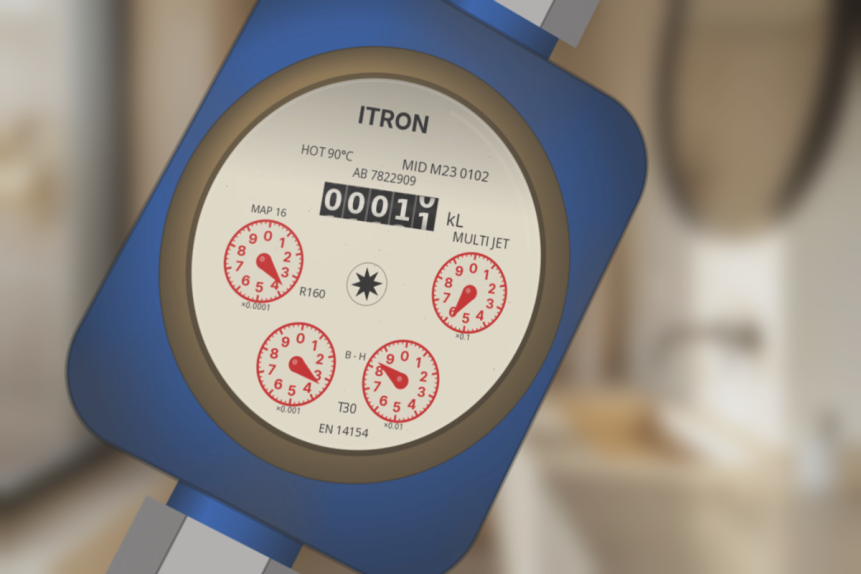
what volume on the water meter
10.5833 kL
